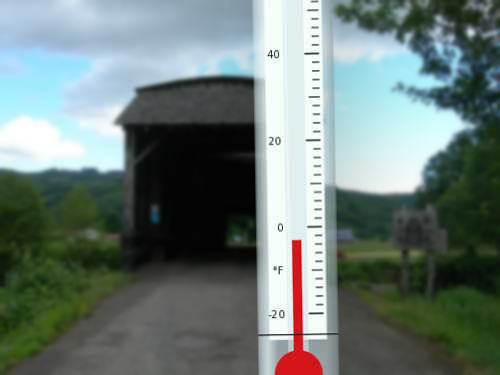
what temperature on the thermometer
-3 °F
